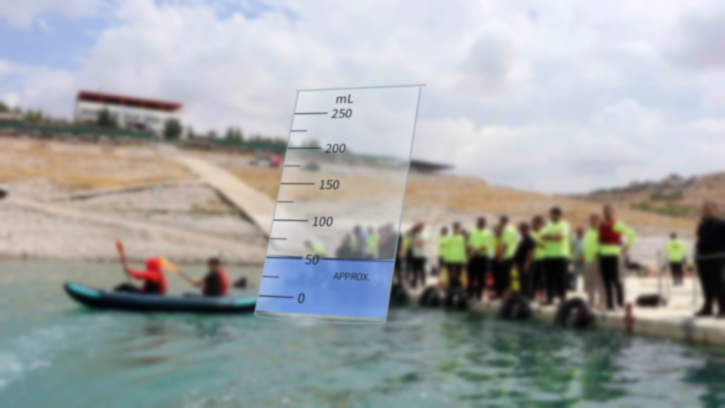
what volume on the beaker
50 mL
